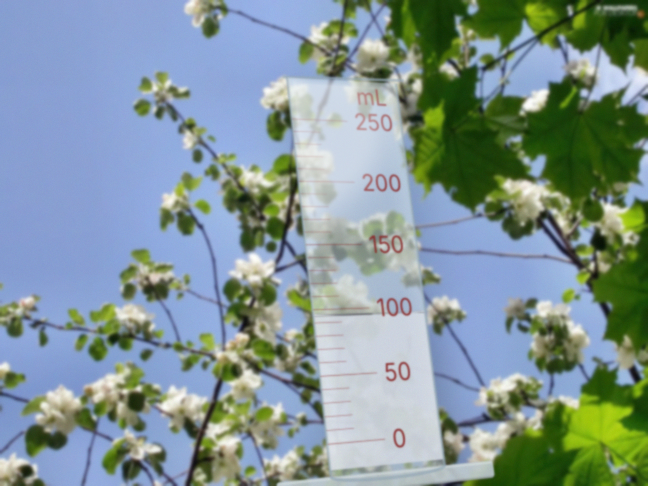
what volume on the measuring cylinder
95 mL
